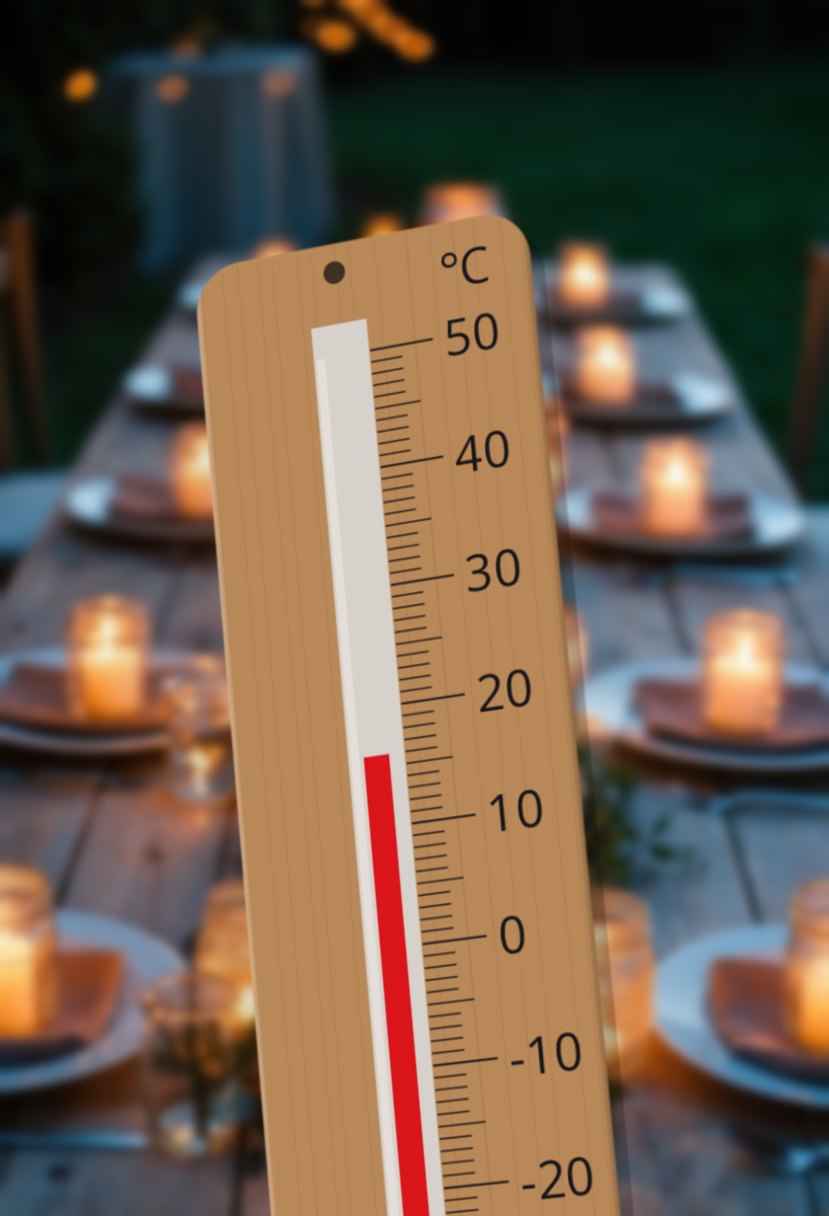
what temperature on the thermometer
16 °C
